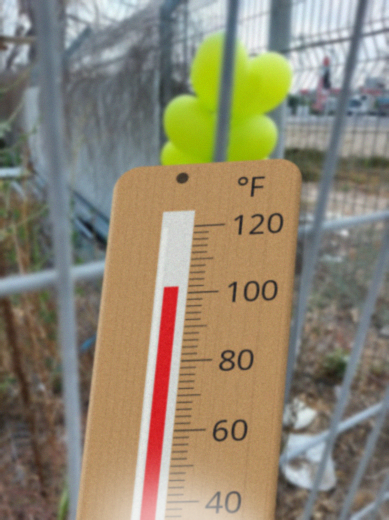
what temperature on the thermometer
102 °F
